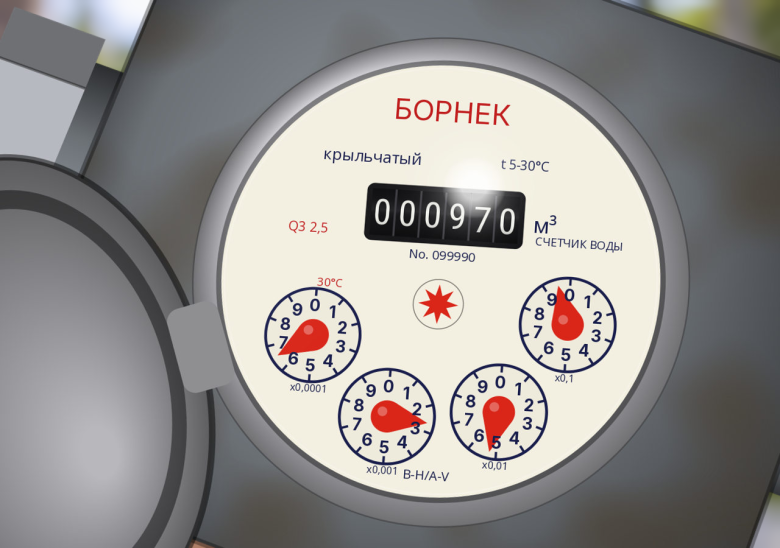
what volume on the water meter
969.9526 m³
